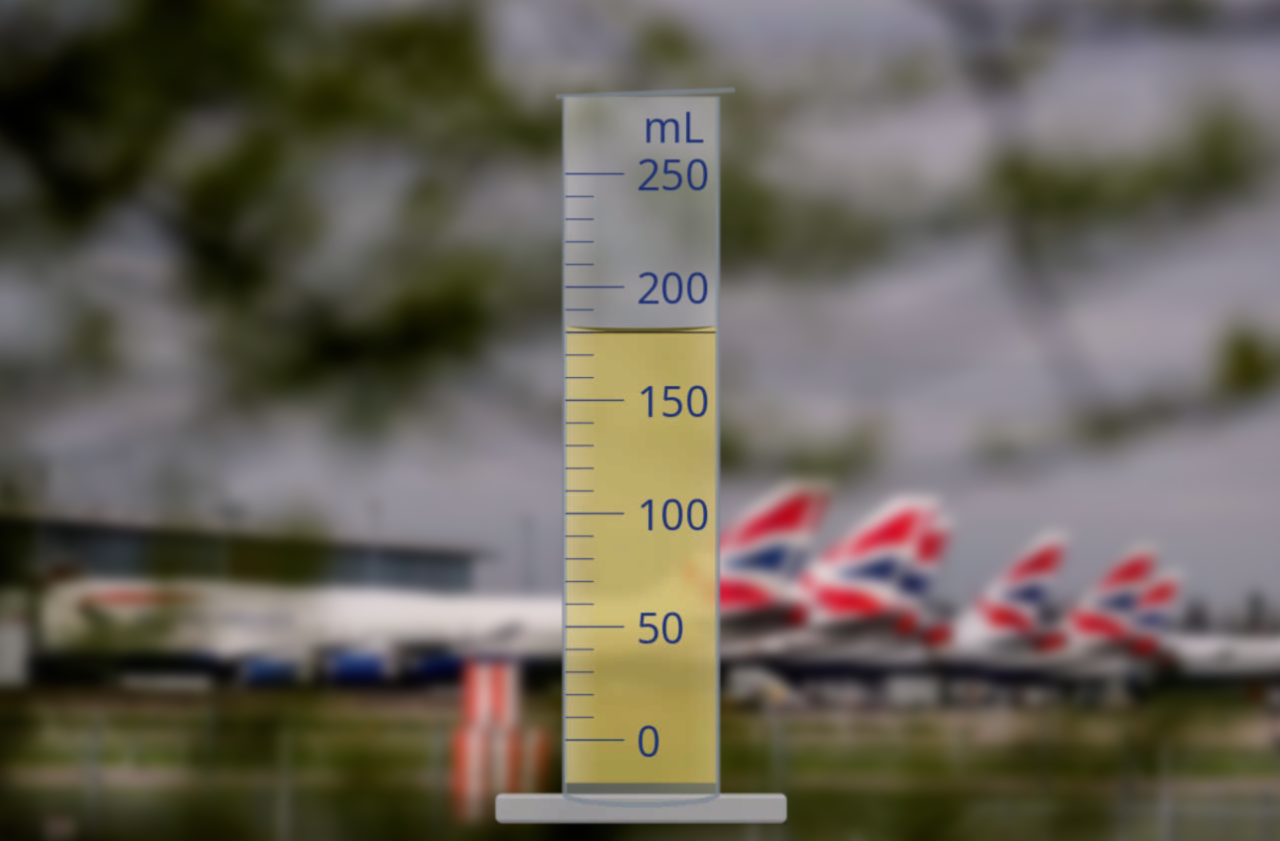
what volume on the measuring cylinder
180 mL
